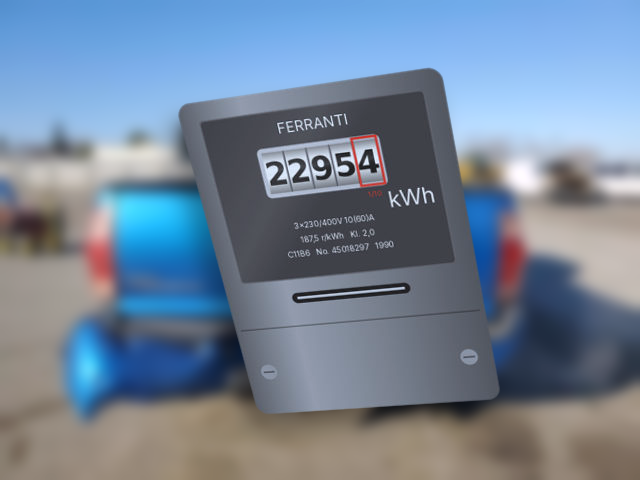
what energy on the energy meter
2295.4 kWh
